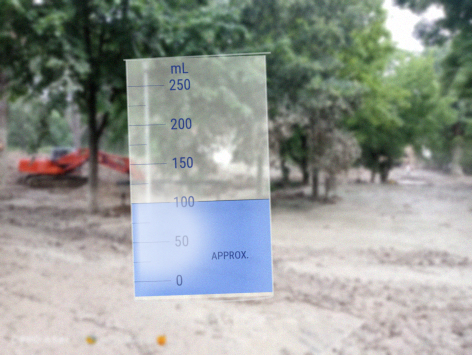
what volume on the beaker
100 mL
